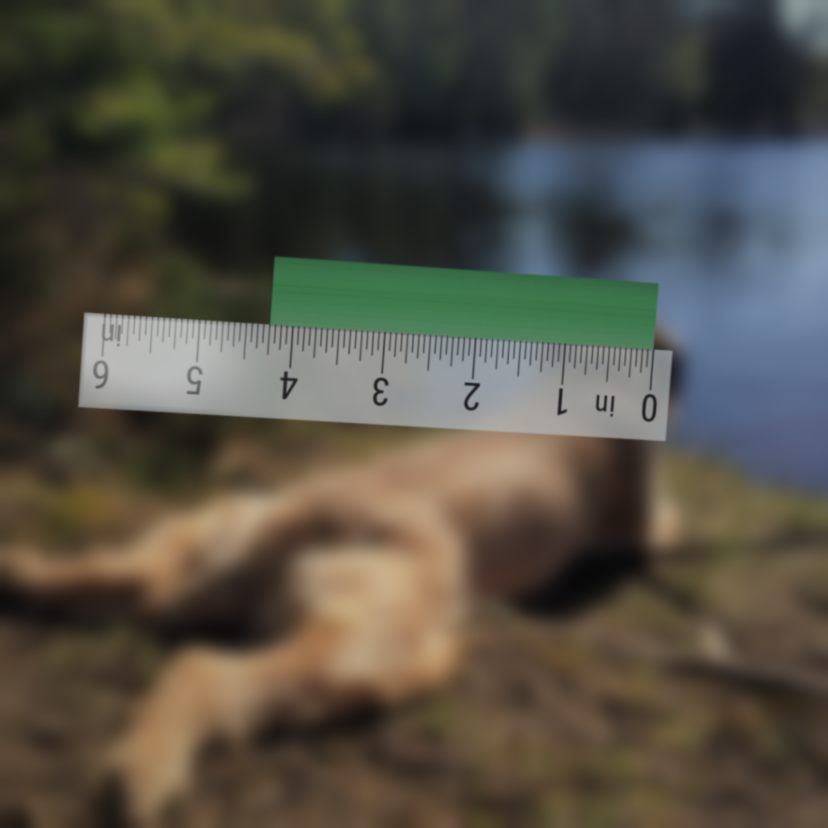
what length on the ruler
4.25 in
